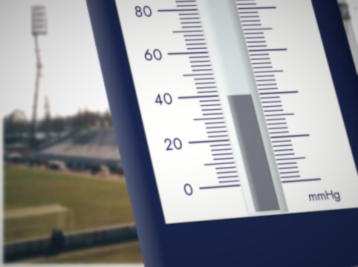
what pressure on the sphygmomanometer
40 mmHg
